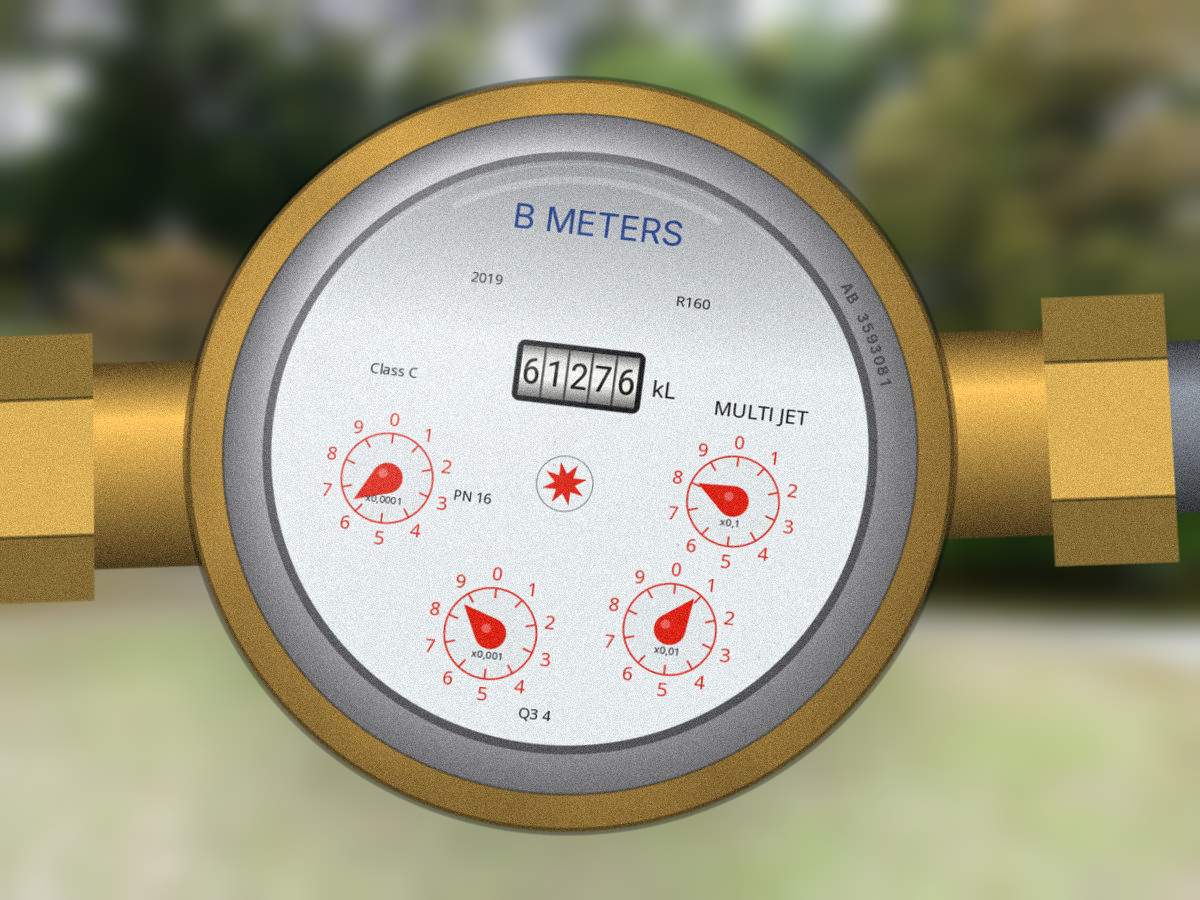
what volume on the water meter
61276.8086 kL
